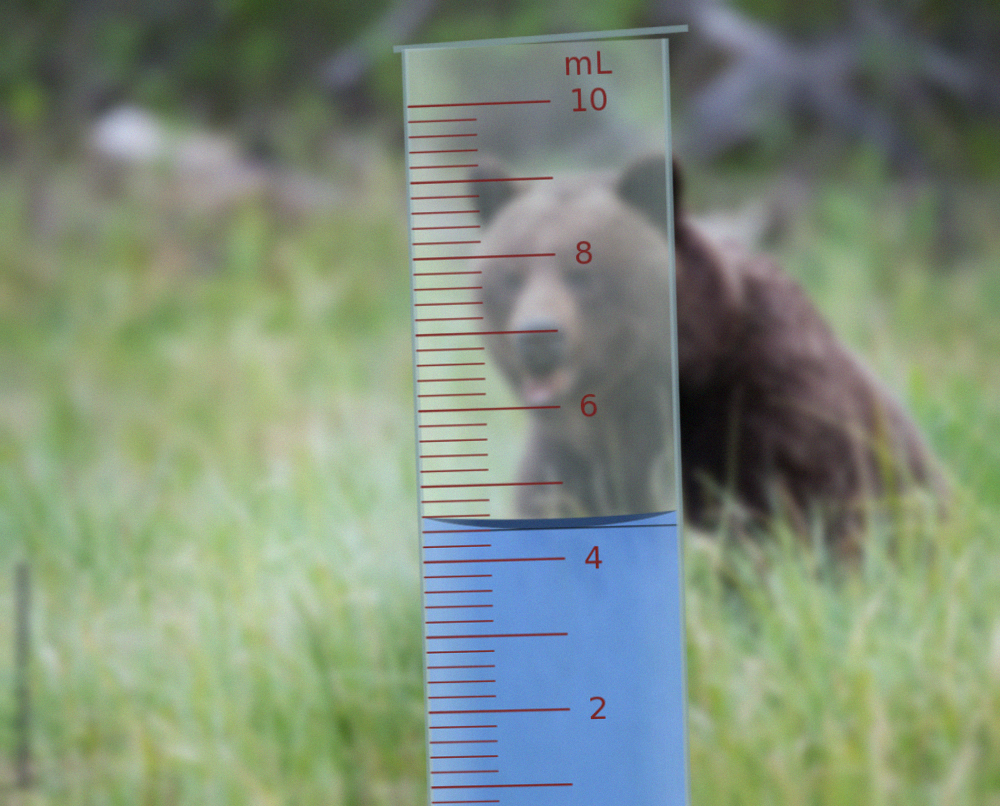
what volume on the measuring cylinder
4.4 mL
